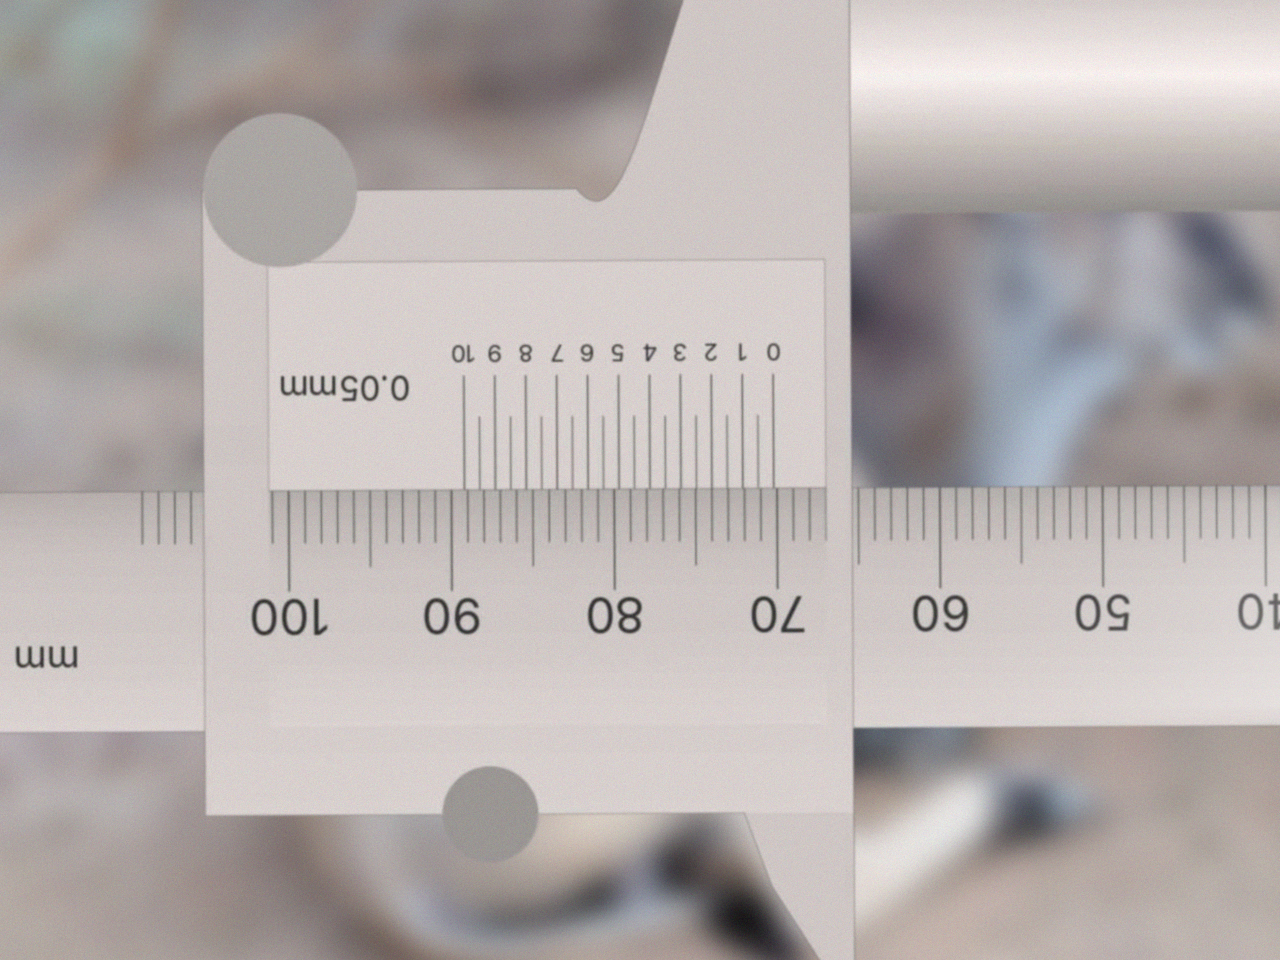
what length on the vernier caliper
70.2 mm
